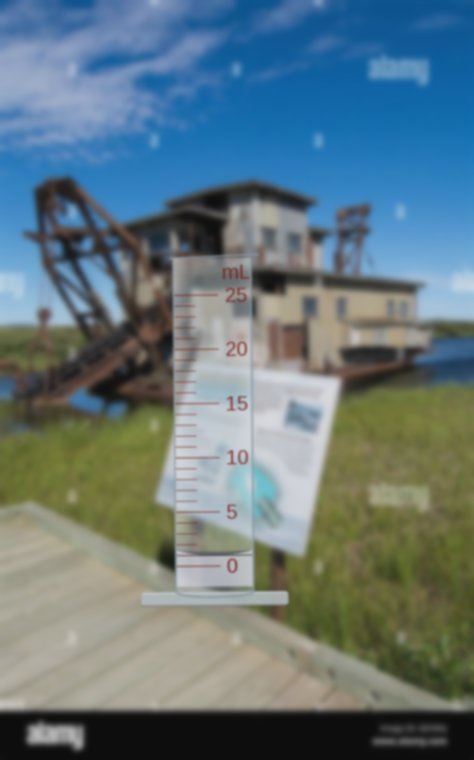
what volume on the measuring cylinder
1 mL
